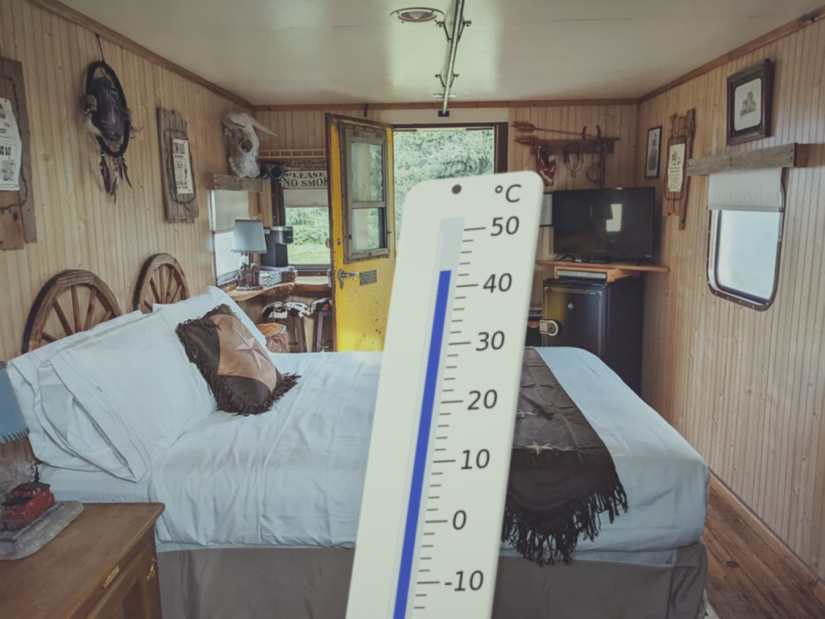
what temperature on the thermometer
43 °C
